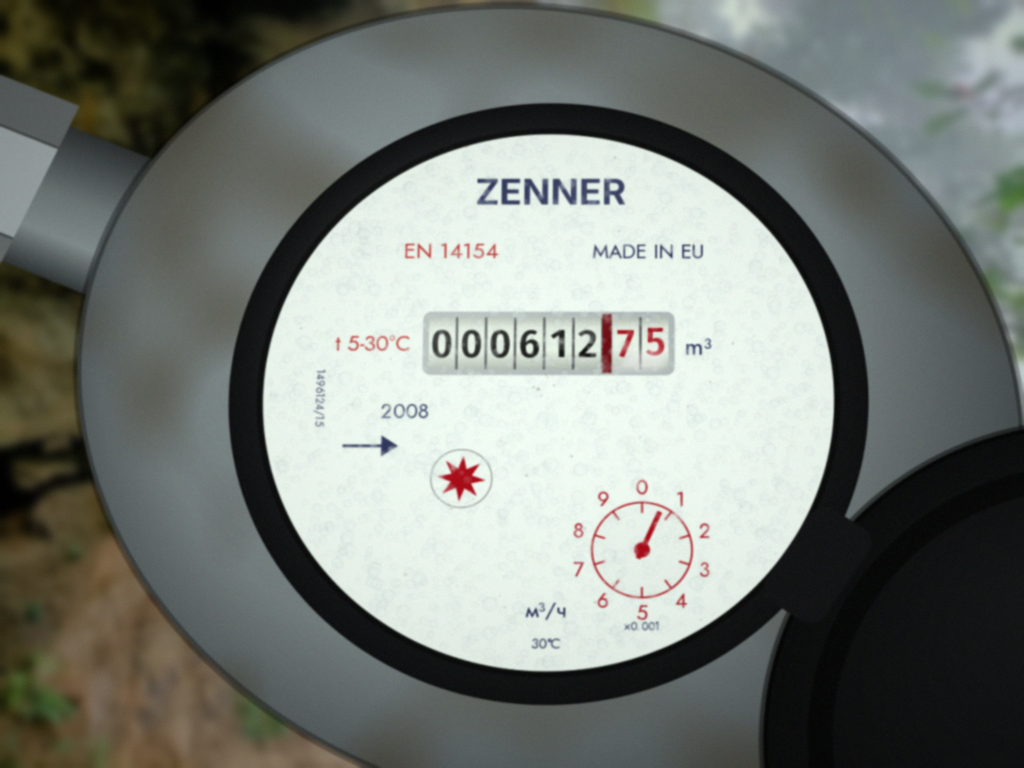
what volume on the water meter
612.750 m³
